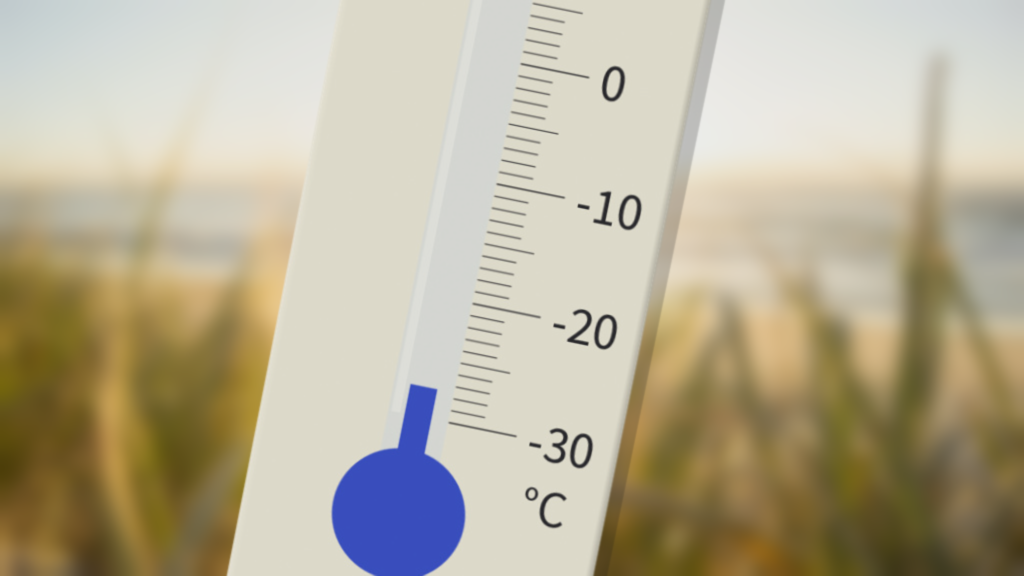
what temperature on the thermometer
-27.5 °C
